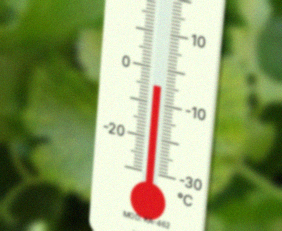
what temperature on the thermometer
-5 °C
